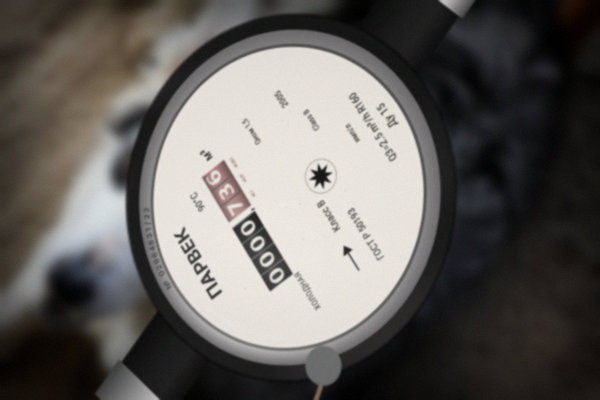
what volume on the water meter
0.736 m³
